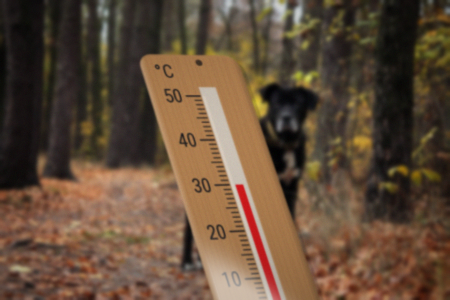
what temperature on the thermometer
30 °C
